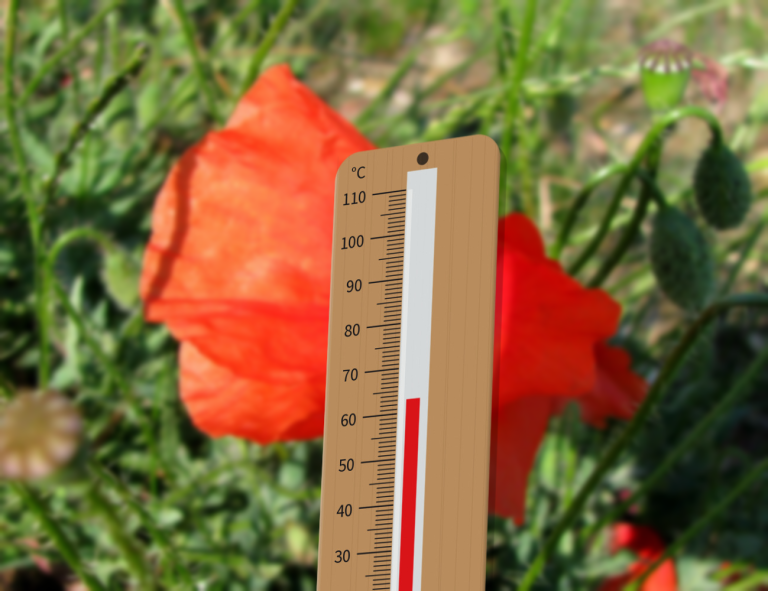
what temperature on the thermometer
63 °C
